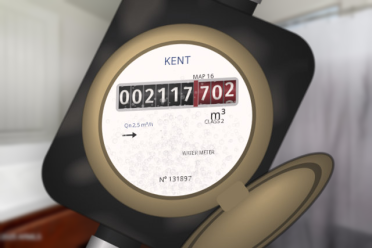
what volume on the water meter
2117.702 m³
